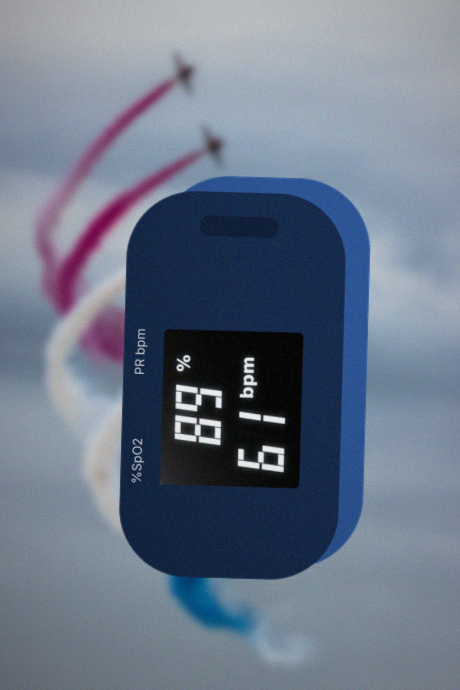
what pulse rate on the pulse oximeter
61 bpm
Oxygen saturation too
89 %
